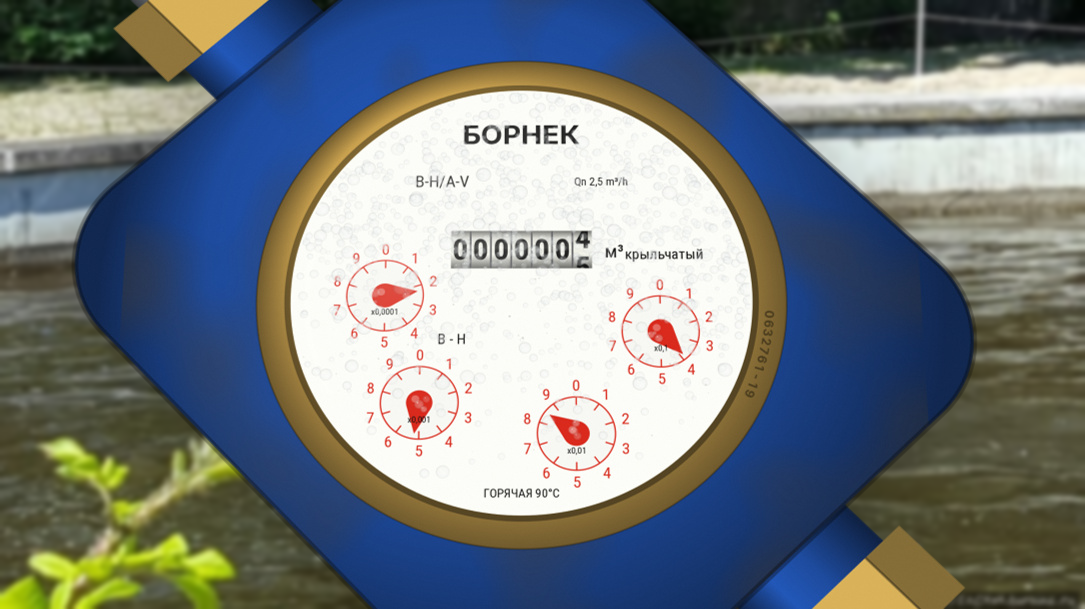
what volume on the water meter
4.3852 m³
